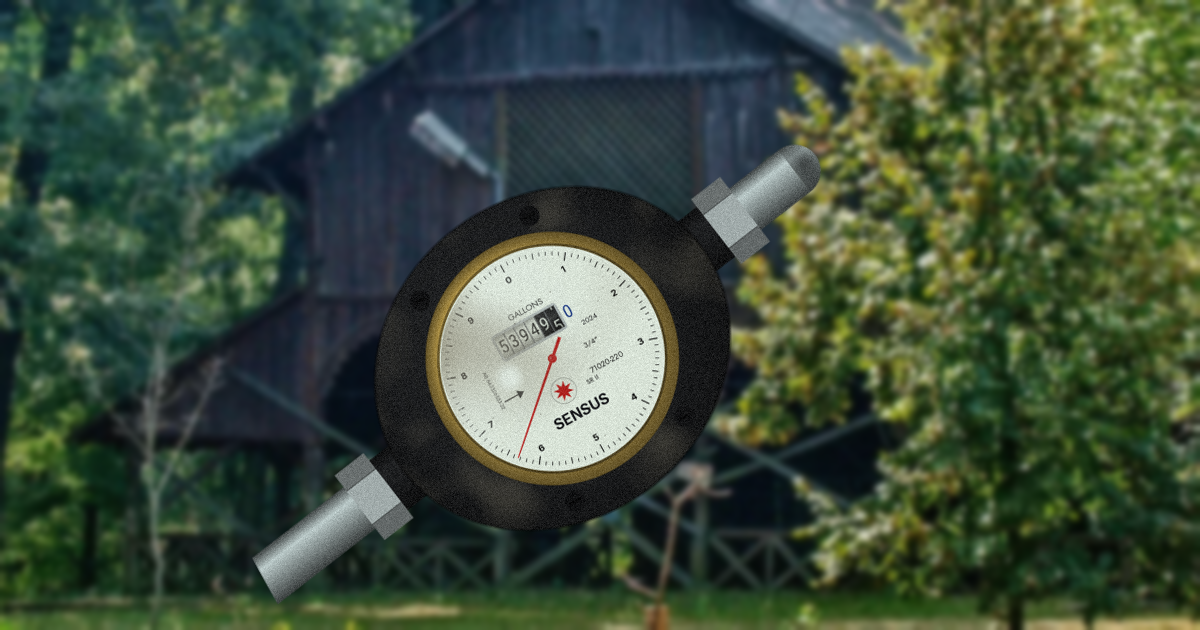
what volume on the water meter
5394946.3 gal
